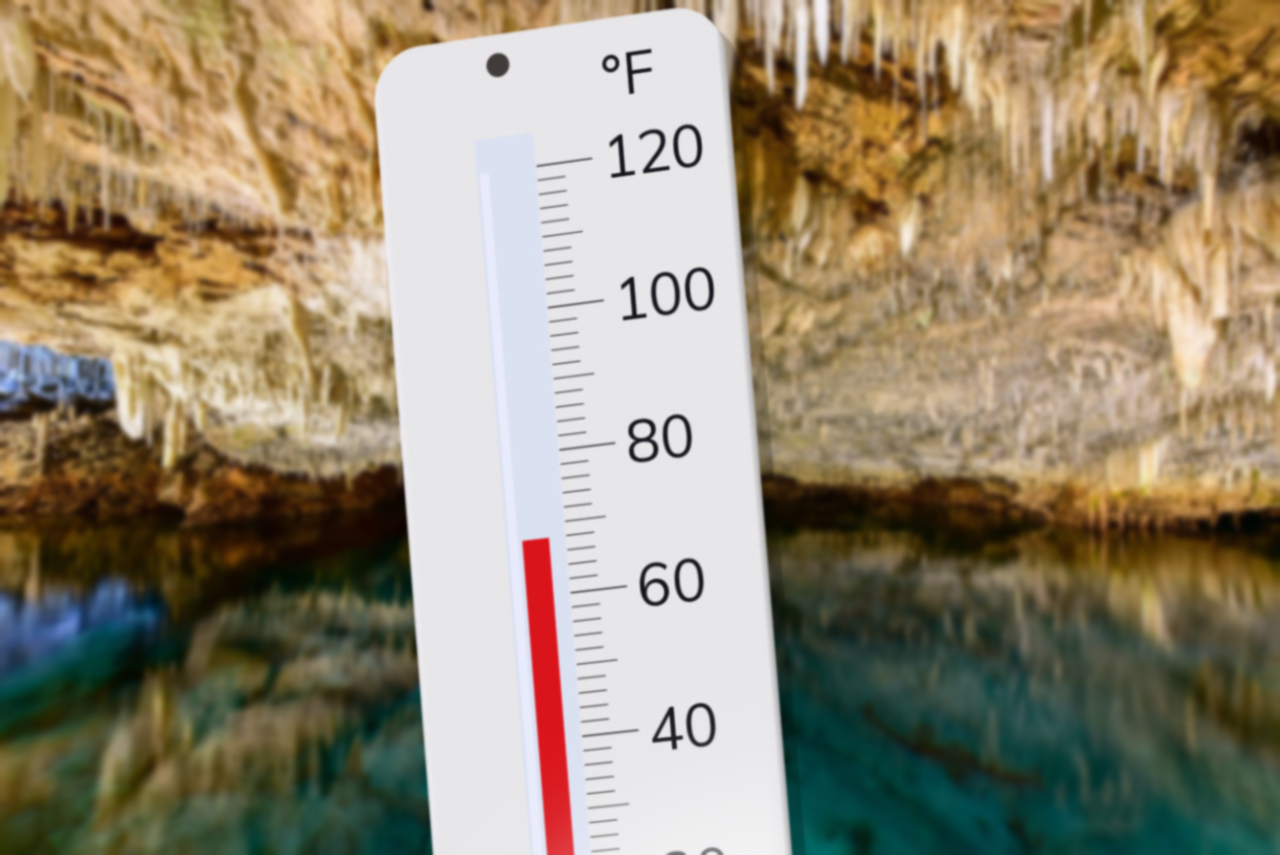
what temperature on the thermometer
68 °F
